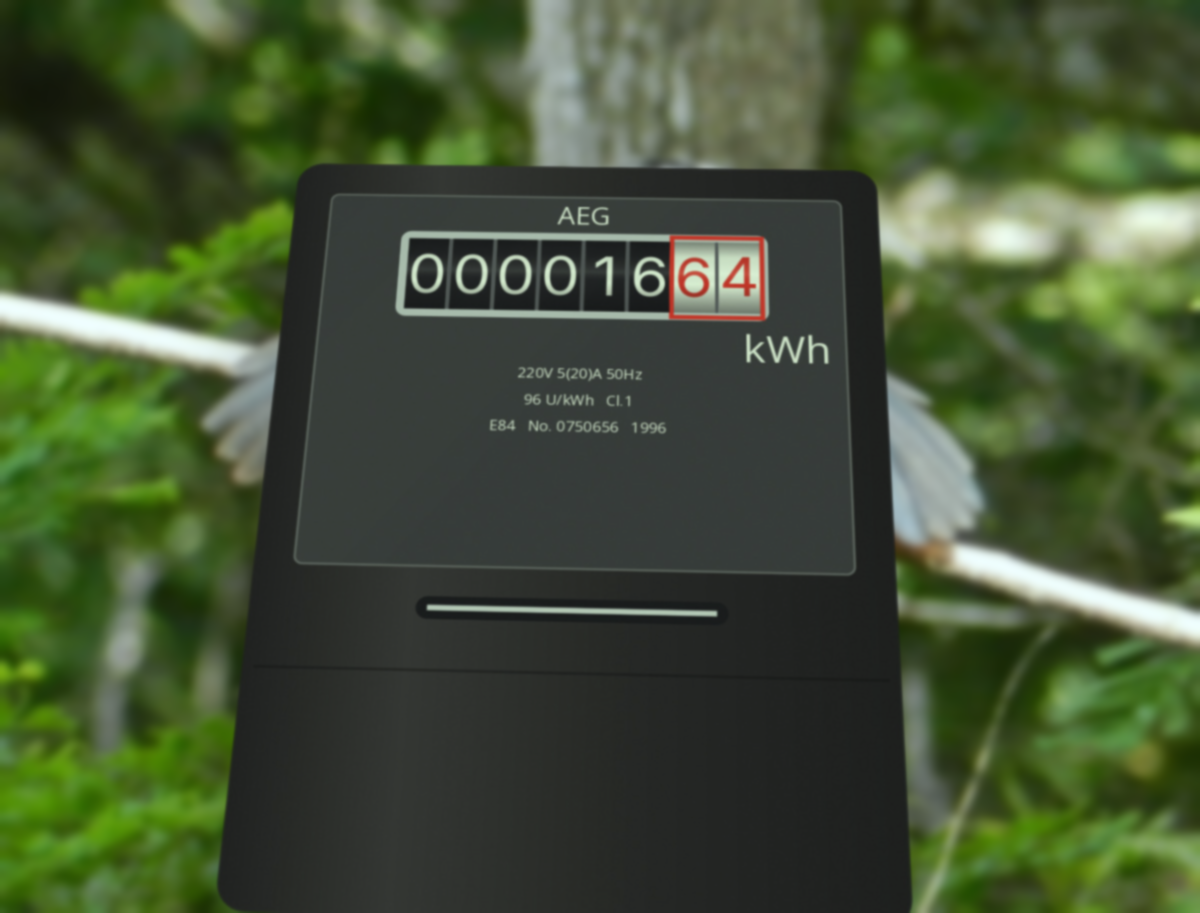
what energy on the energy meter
16.64 kWh
